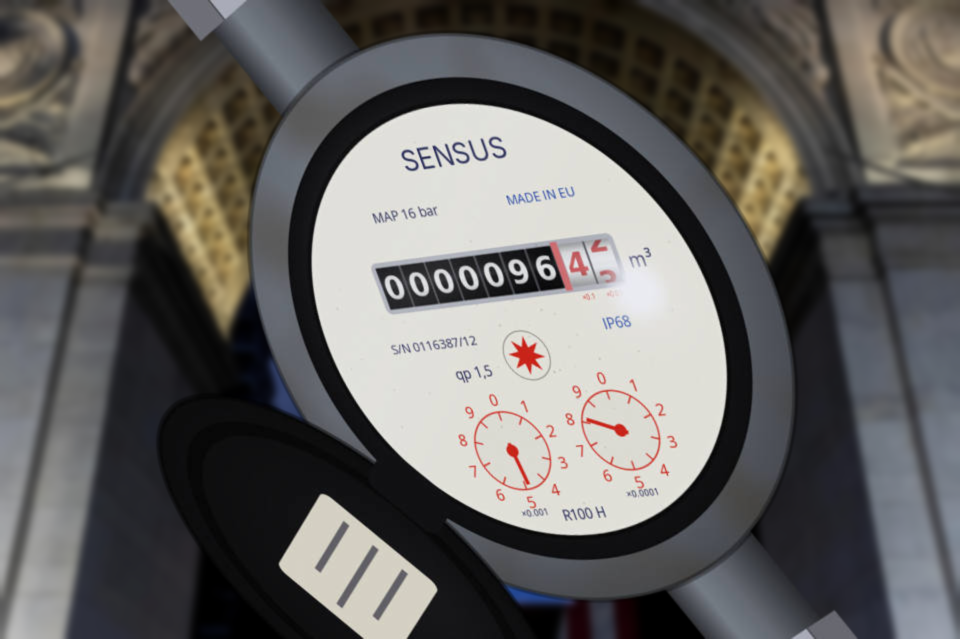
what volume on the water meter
96.4248 m³
